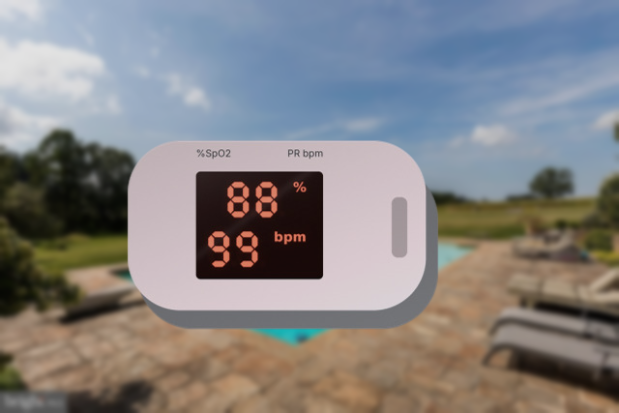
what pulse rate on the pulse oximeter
99 bpm
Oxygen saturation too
88 %
